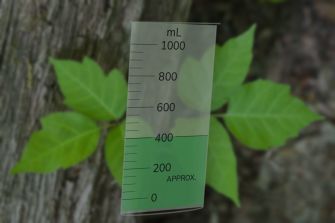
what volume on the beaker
400 mL
